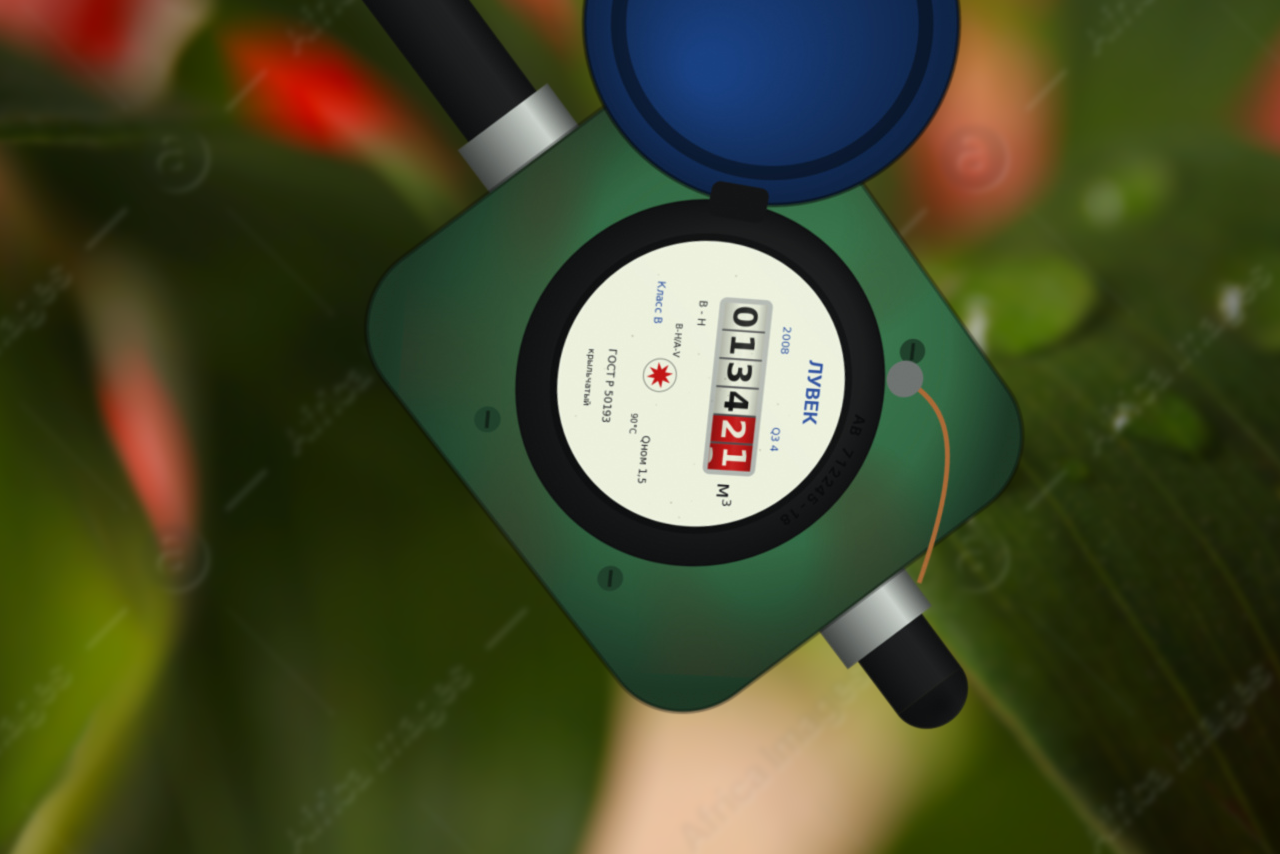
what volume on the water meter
134.21 m³
